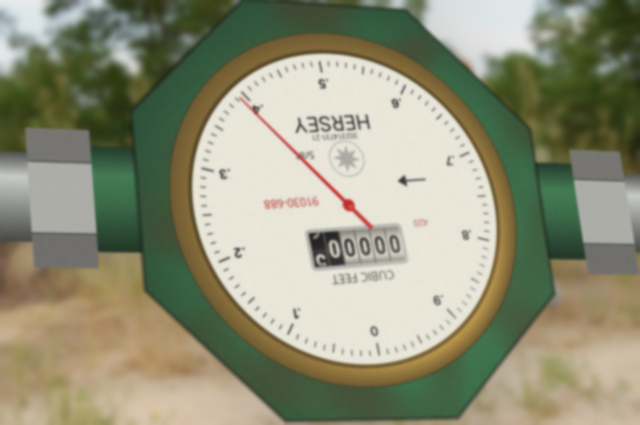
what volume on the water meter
5.39 ft³
